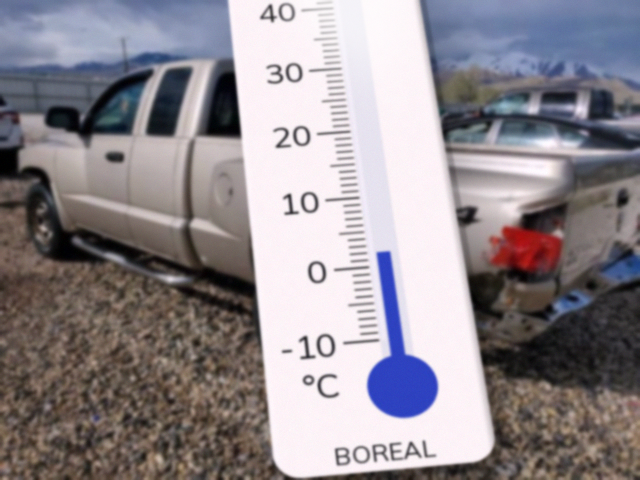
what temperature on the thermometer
2 °C
